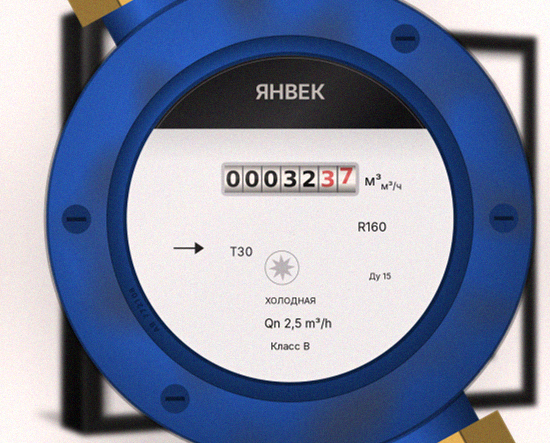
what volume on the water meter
32.37 m³
